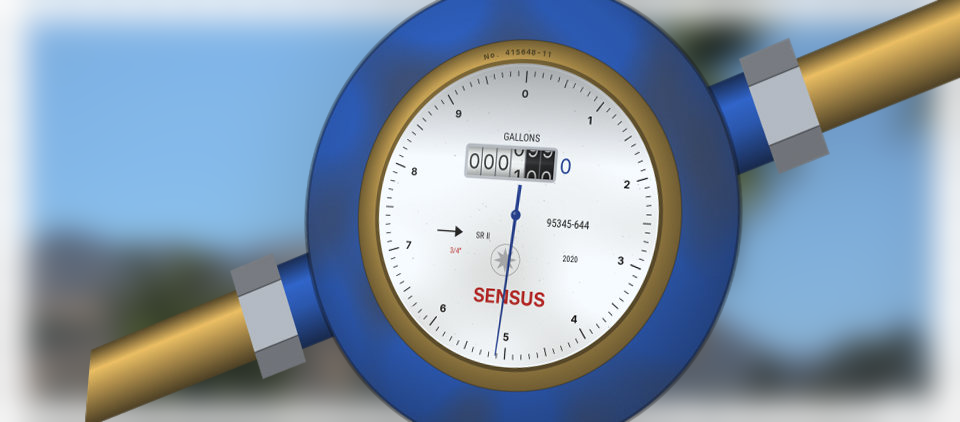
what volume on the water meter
995.1 gal
